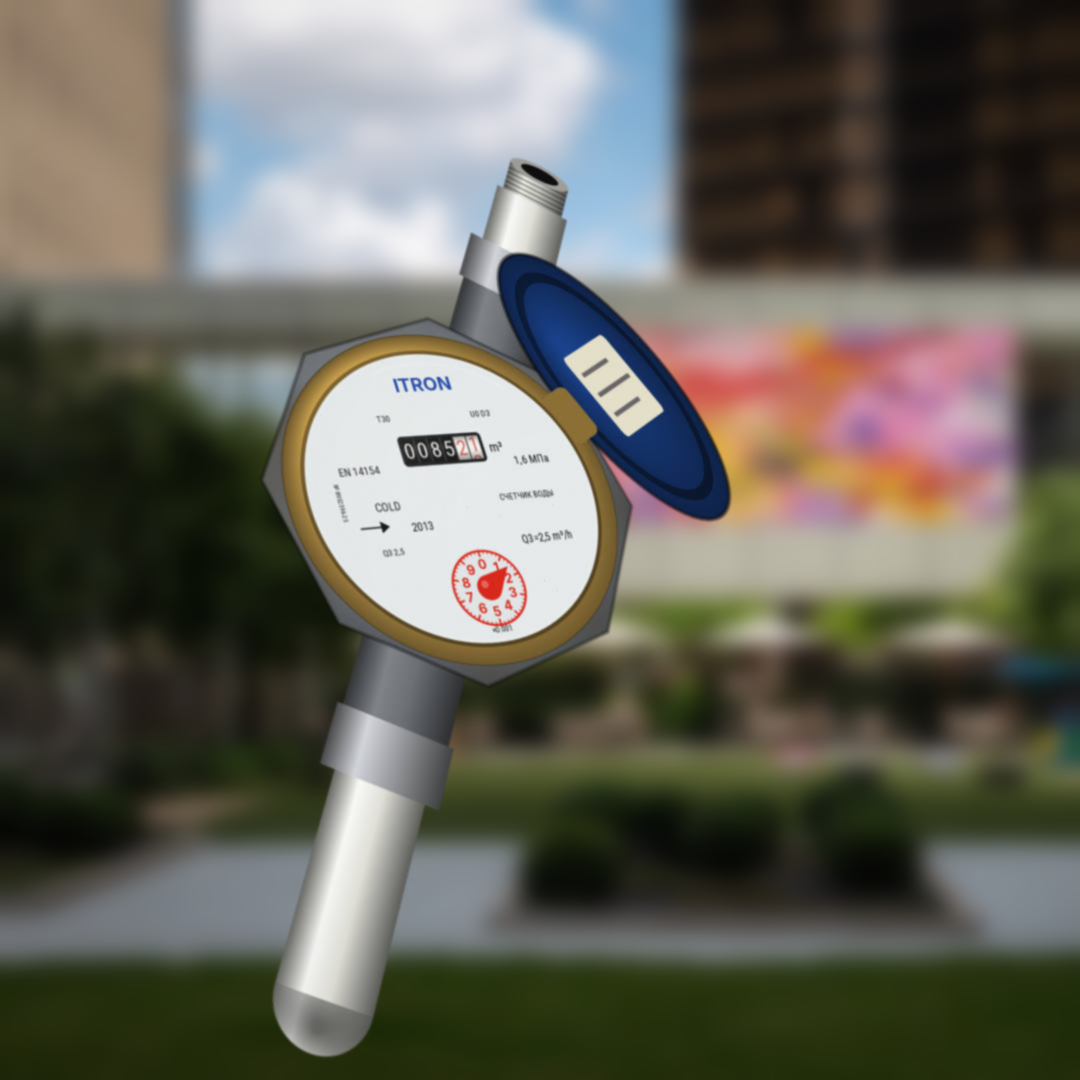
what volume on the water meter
85.211 m³
